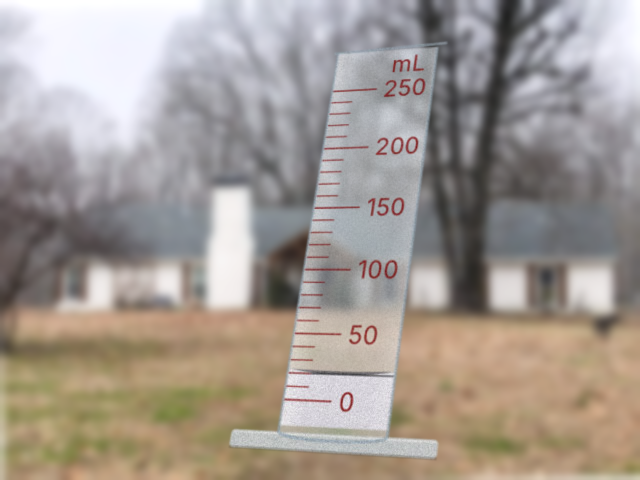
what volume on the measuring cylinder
20 mL
